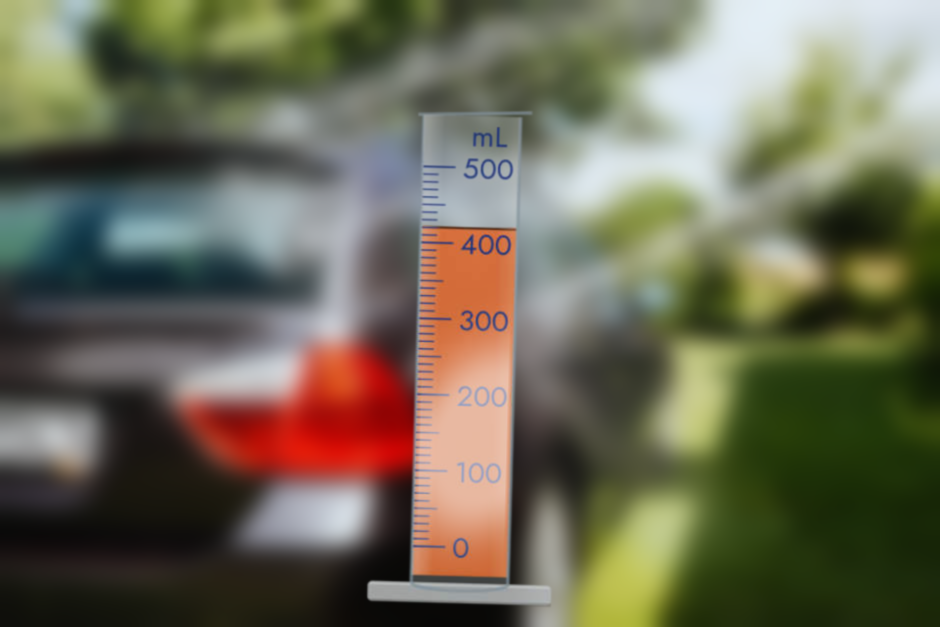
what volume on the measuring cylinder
420 mL
